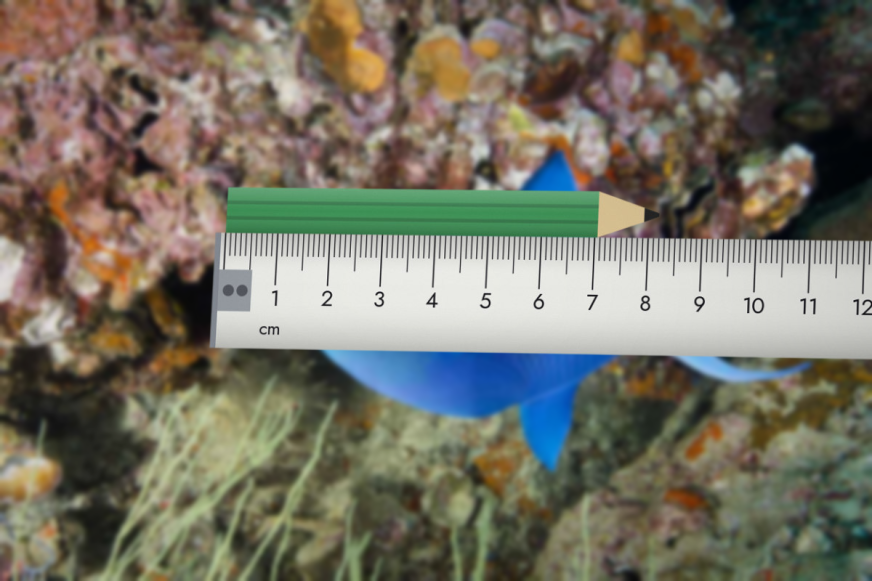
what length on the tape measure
8.2 cm
